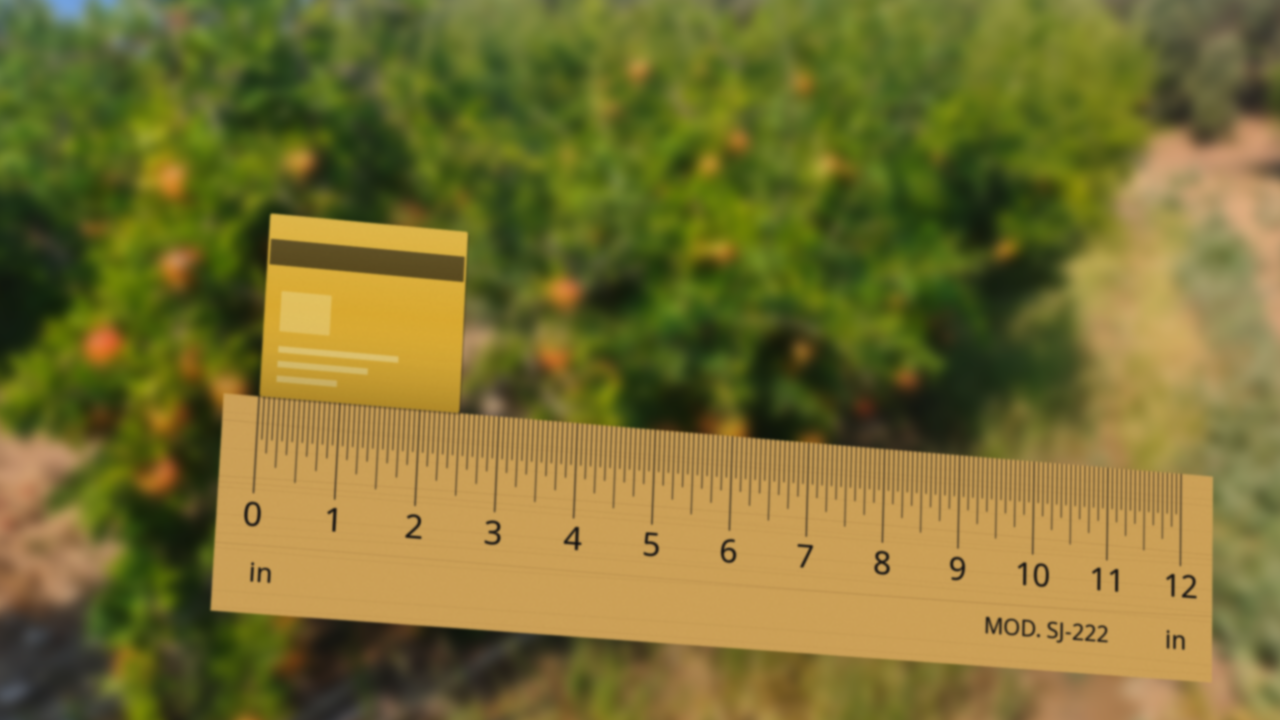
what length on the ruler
2.5 in
